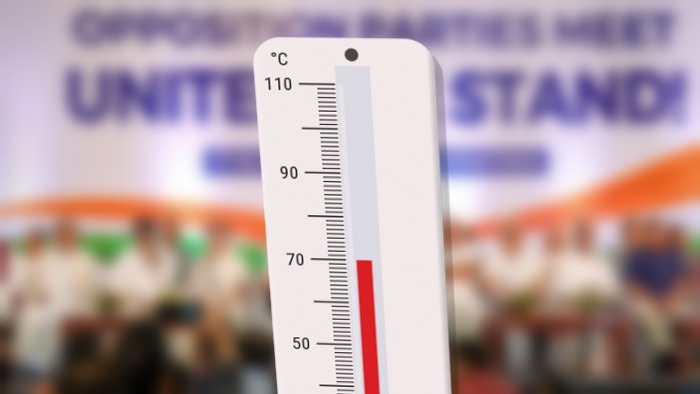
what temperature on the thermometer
70 °C
